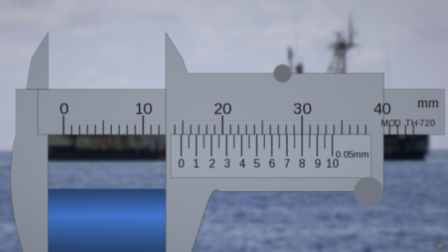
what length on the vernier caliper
14.8 mm
